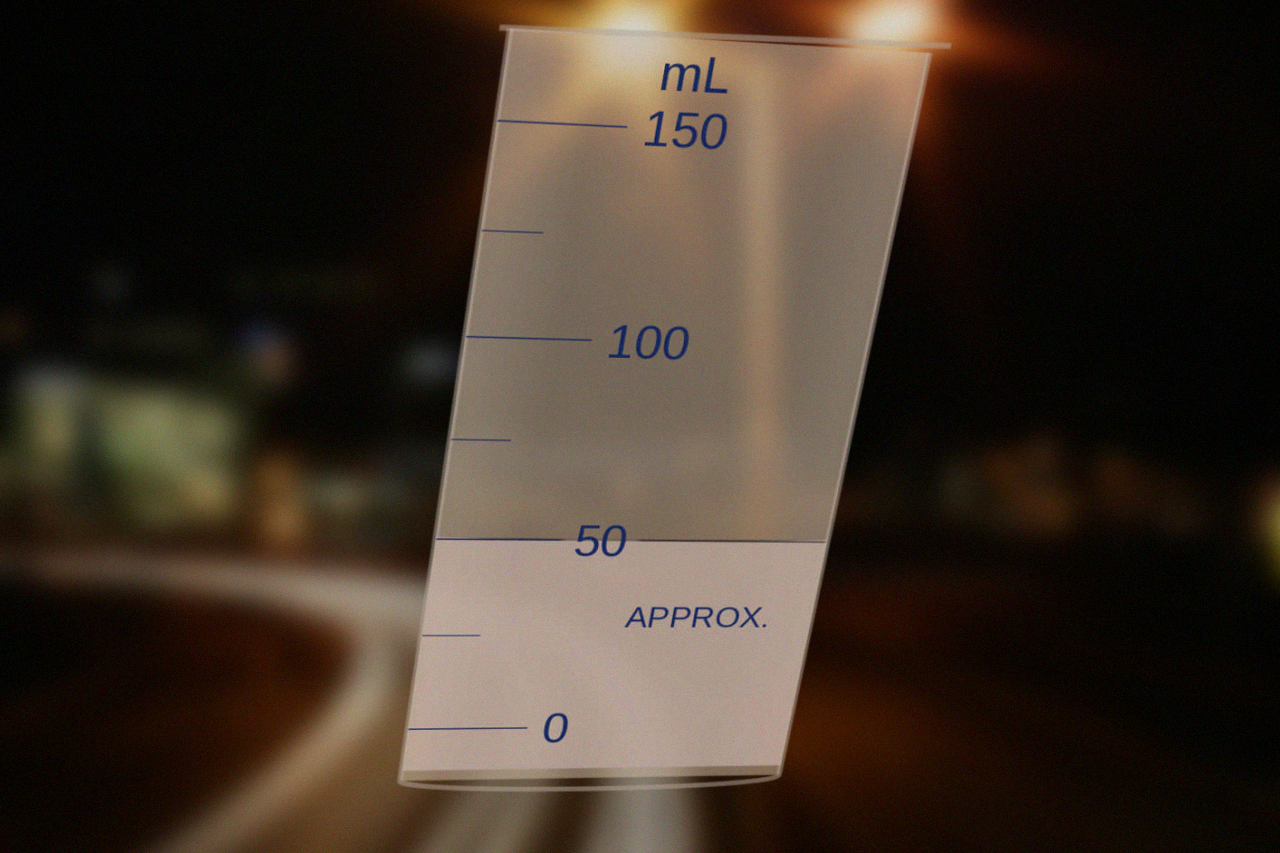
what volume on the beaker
50 mL
